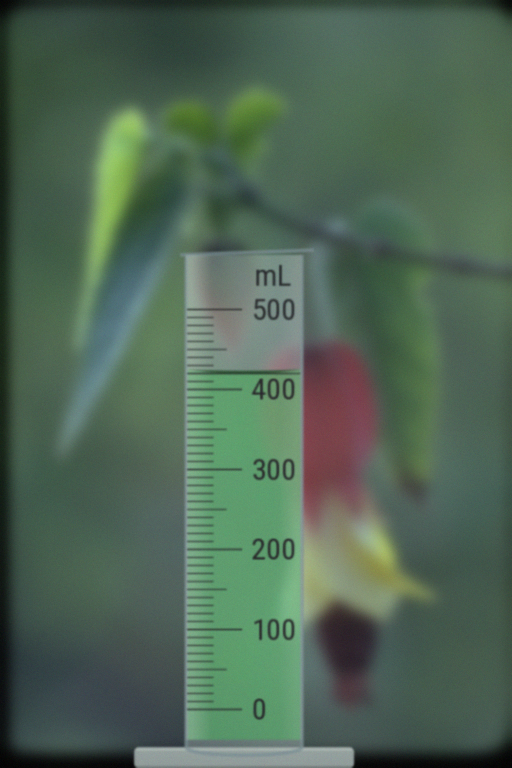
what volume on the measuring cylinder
420 mL
